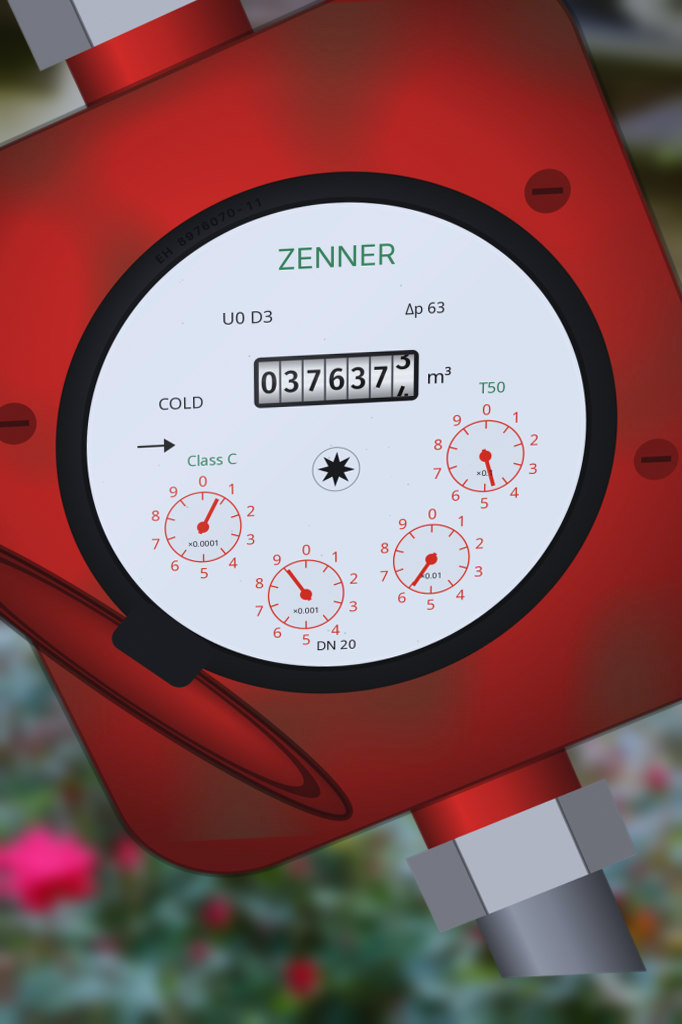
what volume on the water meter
376373.4590 m³
